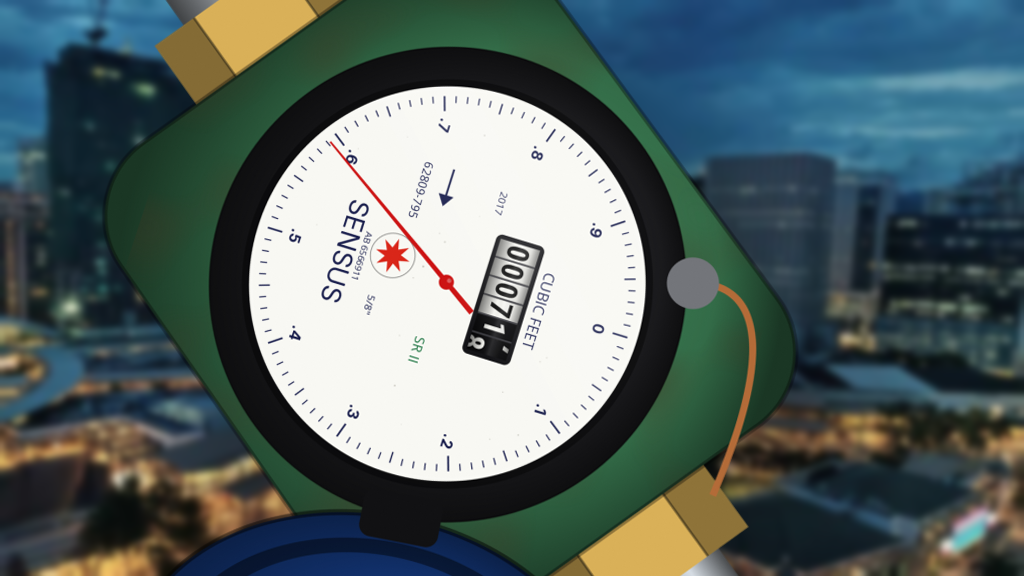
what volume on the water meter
717.59 ft³
